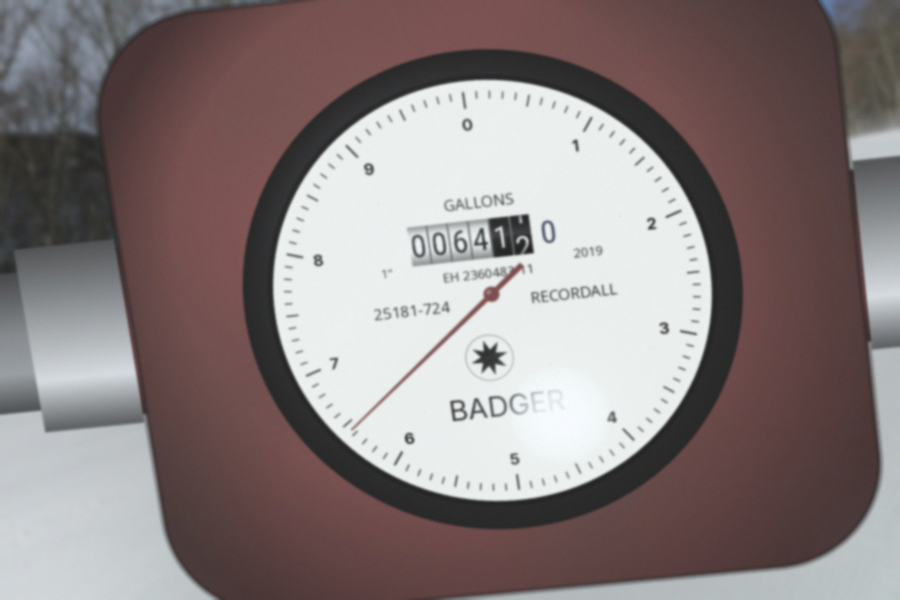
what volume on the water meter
64116.4 gal
